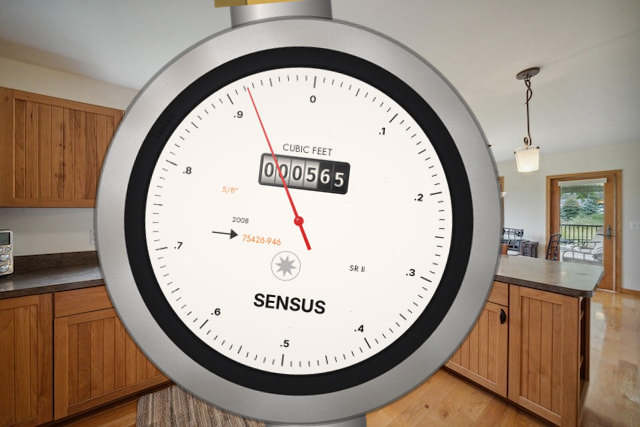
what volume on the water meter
564.92 ft³
